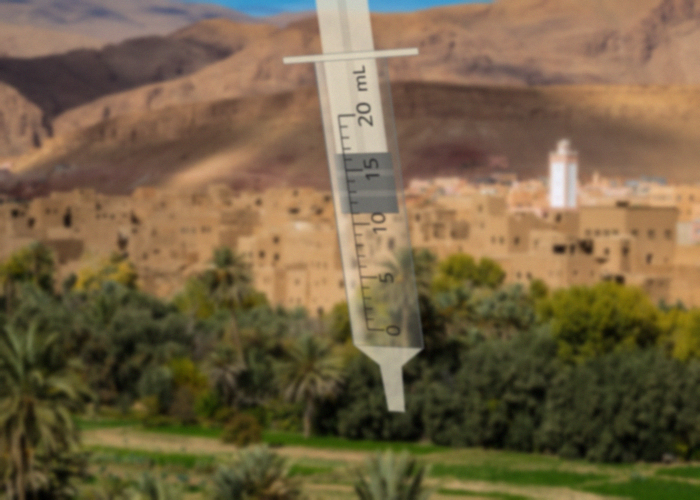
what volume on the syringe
11 mL
